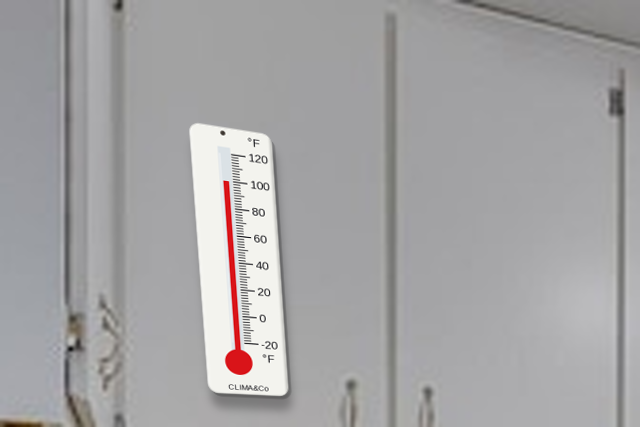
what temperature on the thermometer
100 °F
